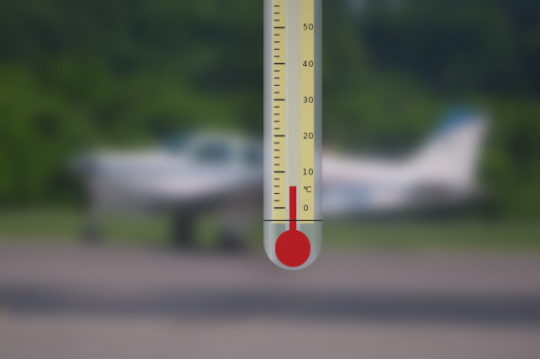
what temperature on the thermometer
6 °C
